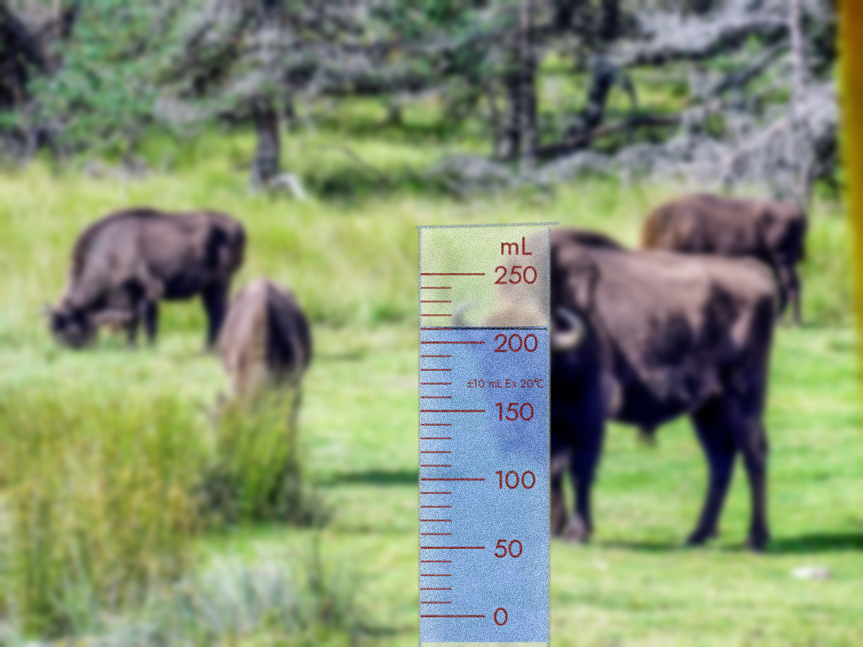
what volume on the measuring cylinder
210 mL
